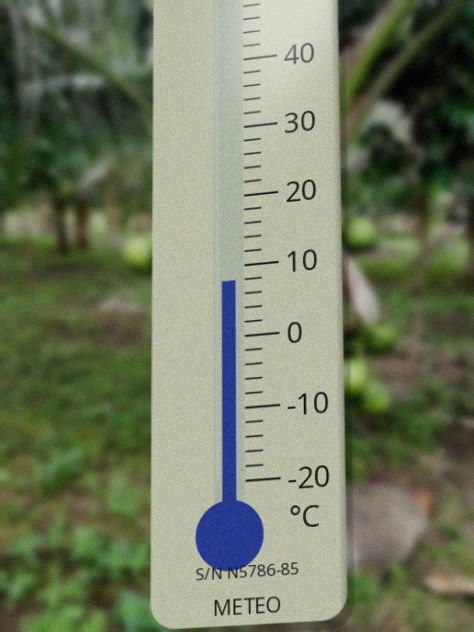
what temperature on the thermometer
8 °C
